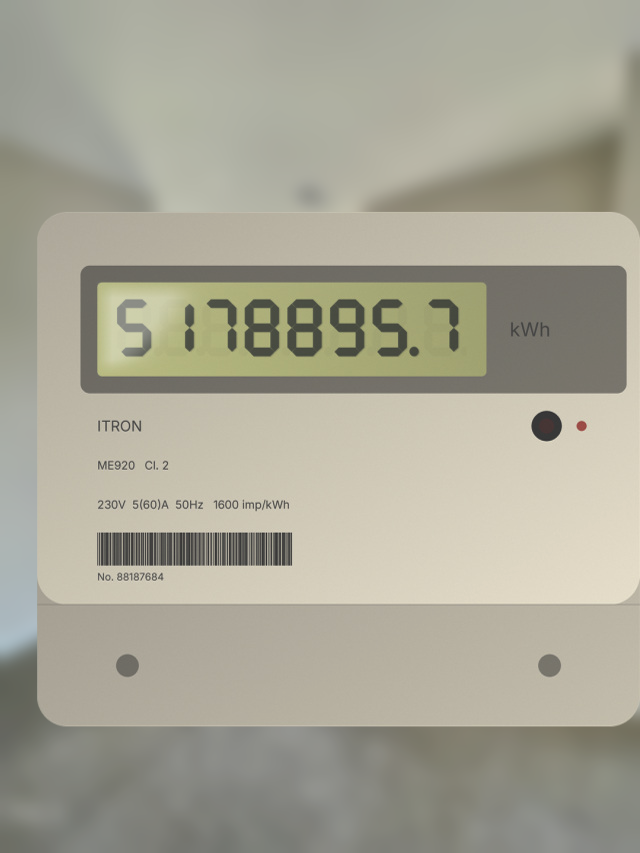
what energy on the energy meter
5178895.7 kWh
